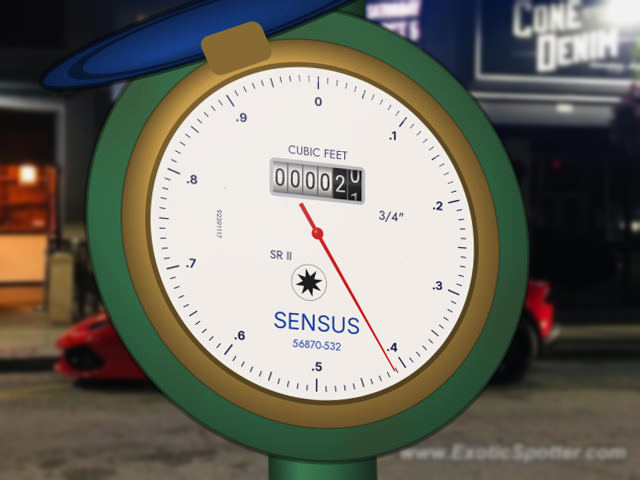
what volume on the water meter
20.41 ft³
